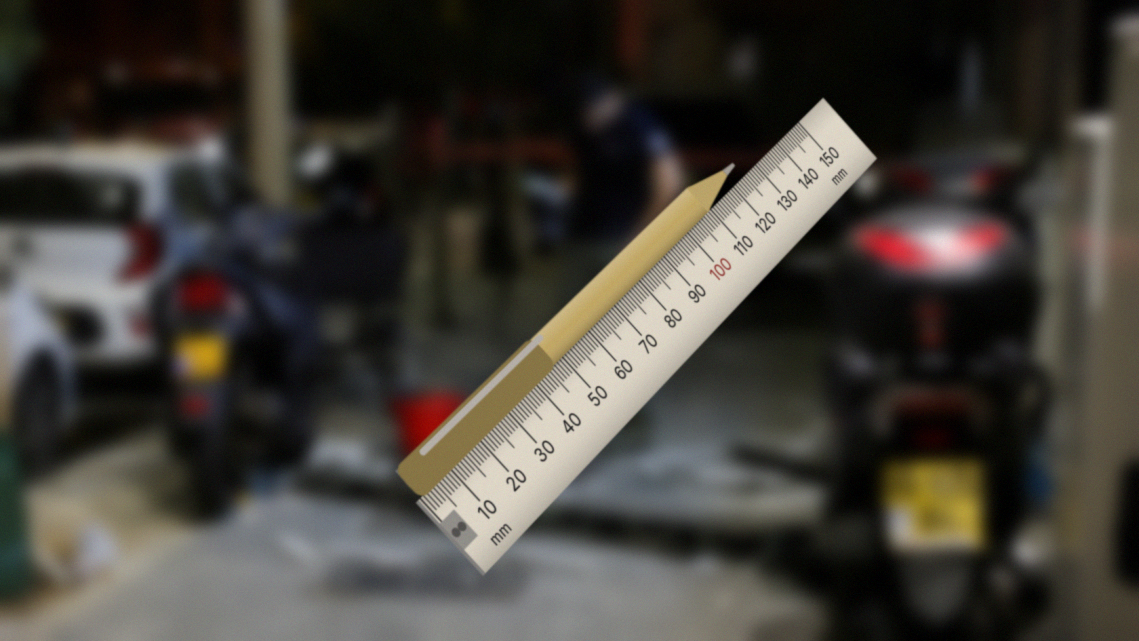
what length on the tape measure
125 mm
